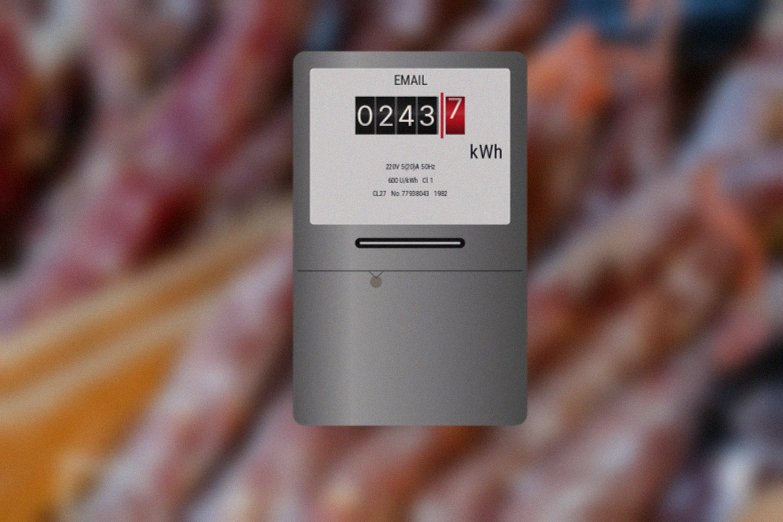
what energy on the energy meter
243.7 kWh
